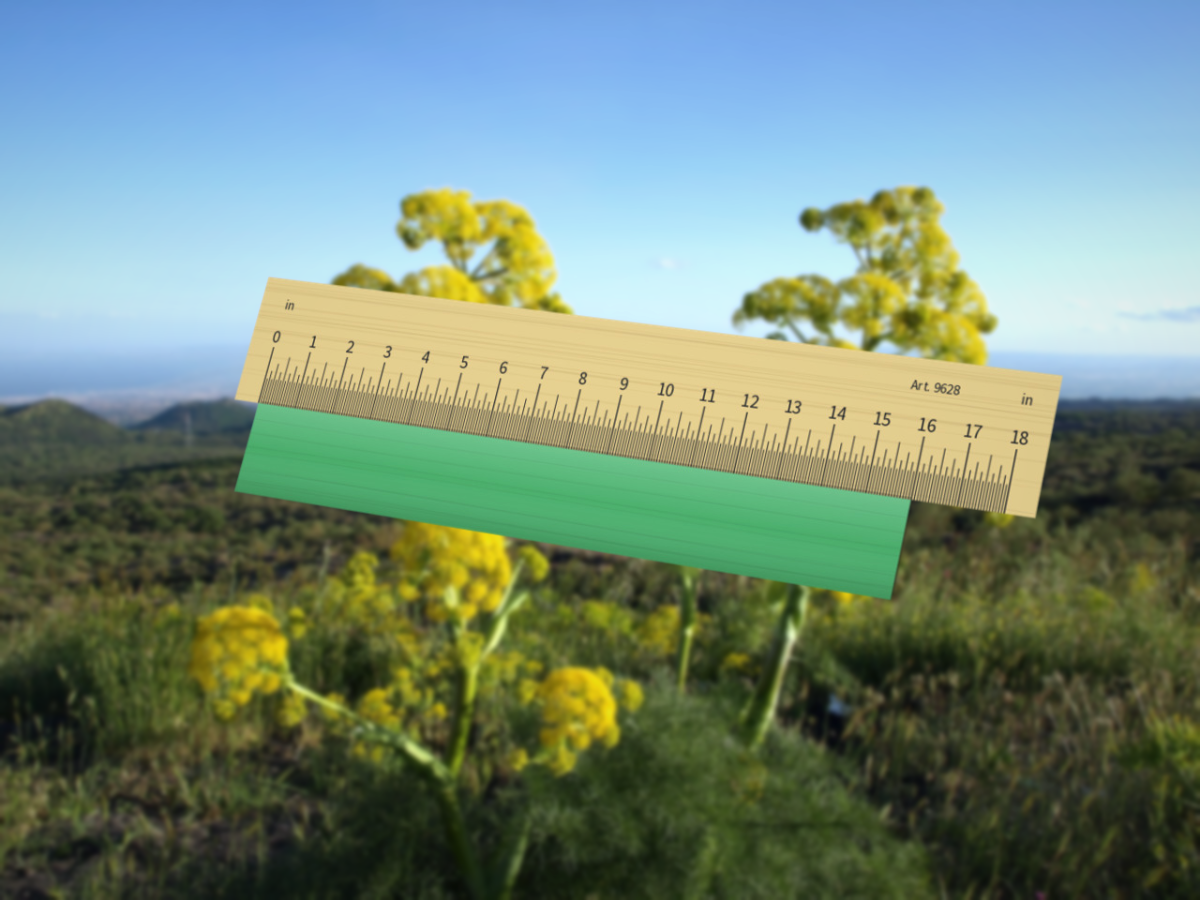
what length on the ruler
16 in
